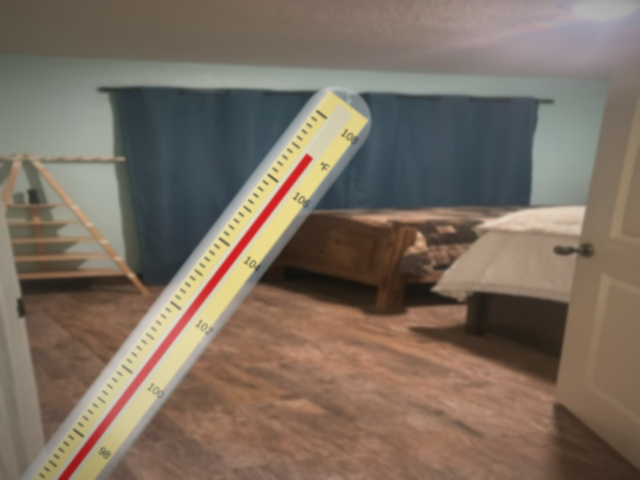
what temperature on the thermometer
107 °F
